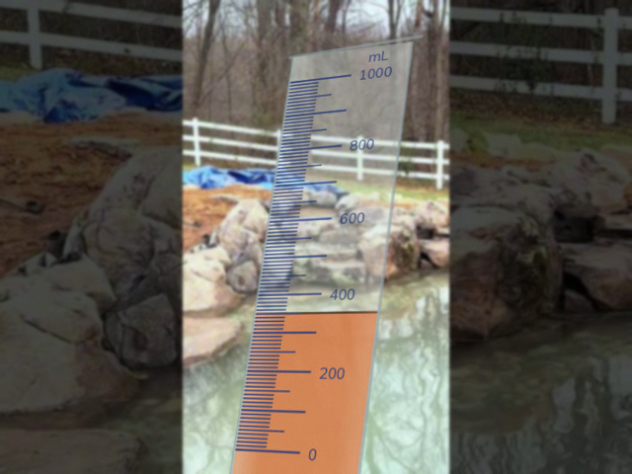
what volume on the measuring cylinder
350 mL
